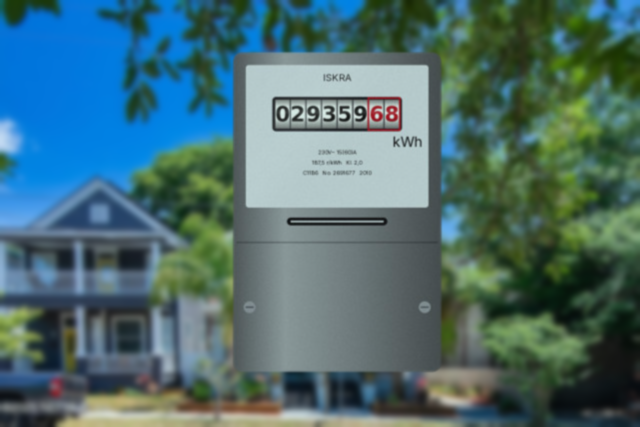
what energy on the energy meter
29359.68 kWh
